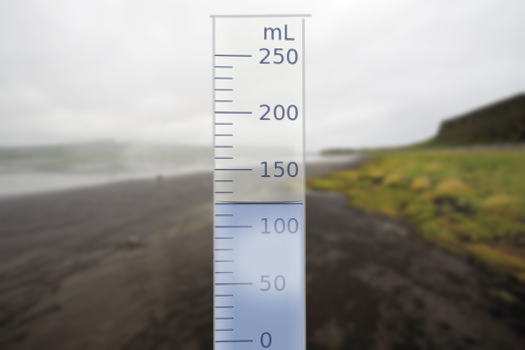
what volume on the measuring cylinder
120 mL
